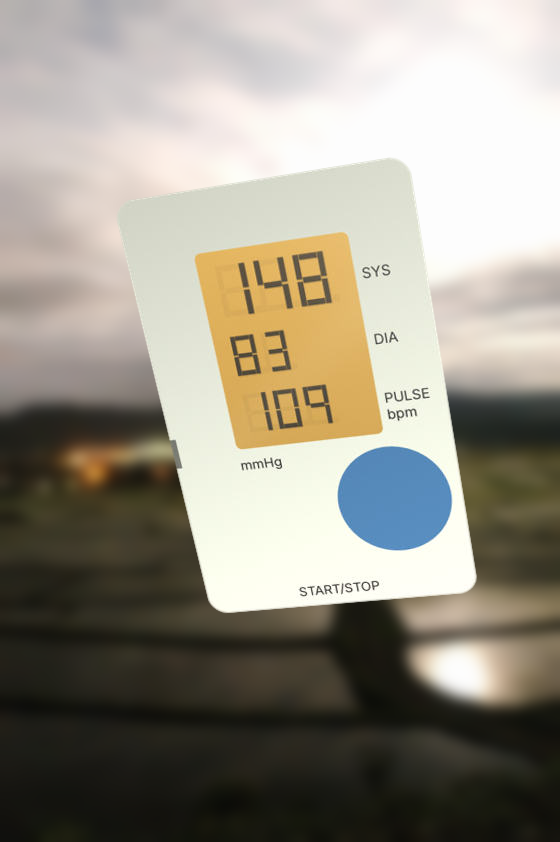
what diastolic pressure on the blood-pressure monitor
83 mmHg
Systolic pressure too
148 mmHg
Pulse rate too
109 bpm
